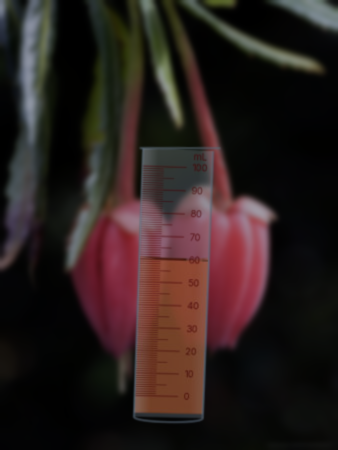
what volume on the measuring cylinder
60 mL
